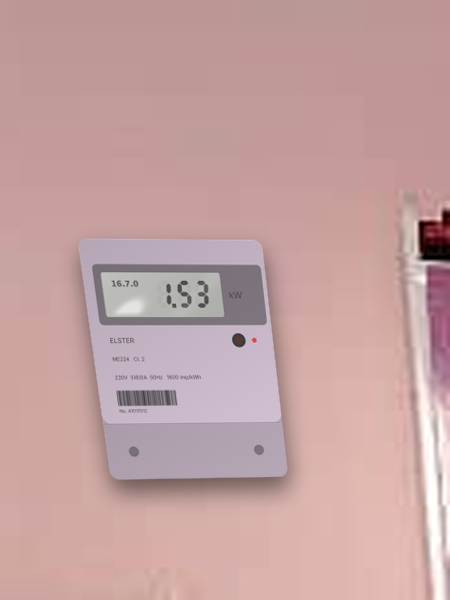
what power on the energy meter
1.53 kW
